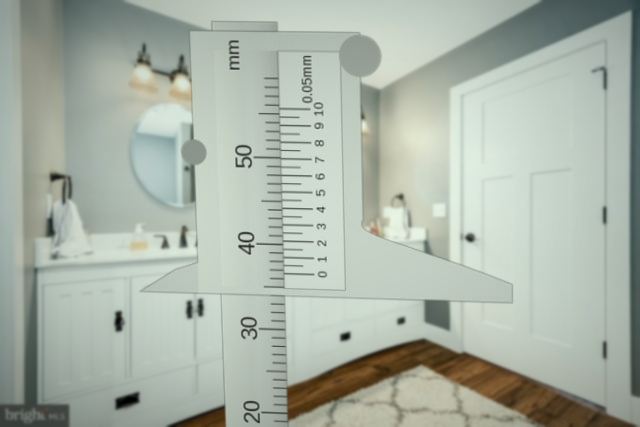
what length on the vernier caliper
36.6 mm
